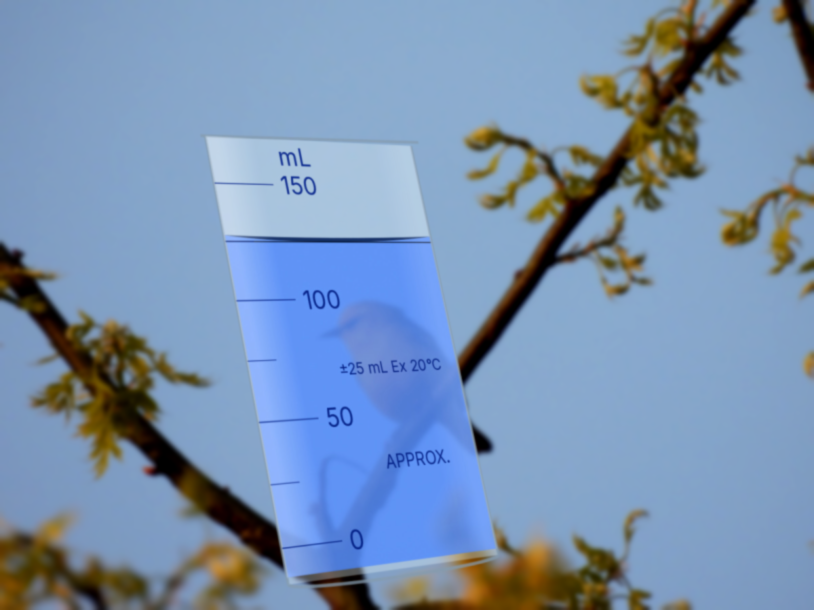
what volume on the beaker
125 mL
